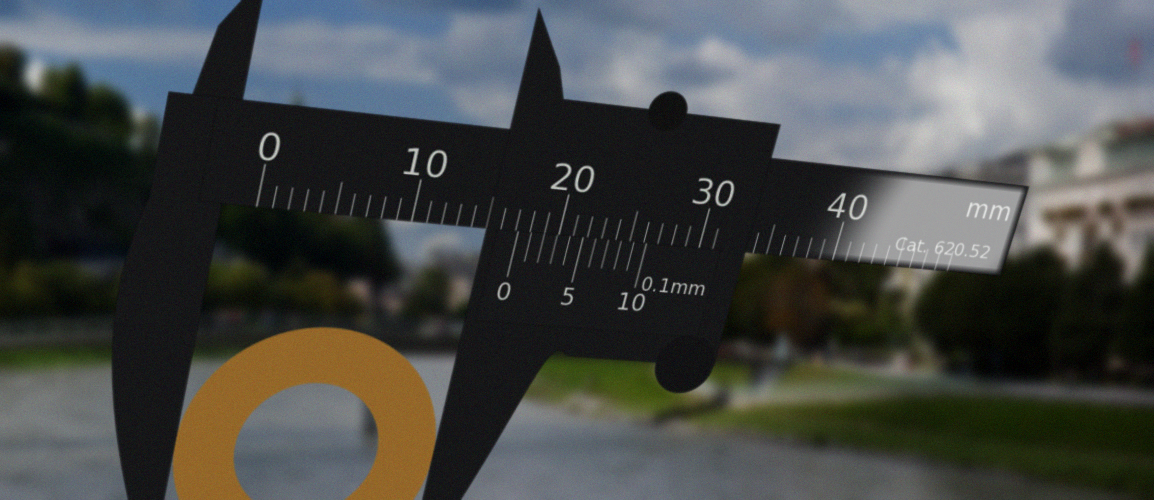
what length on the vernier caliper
17.2 mm
